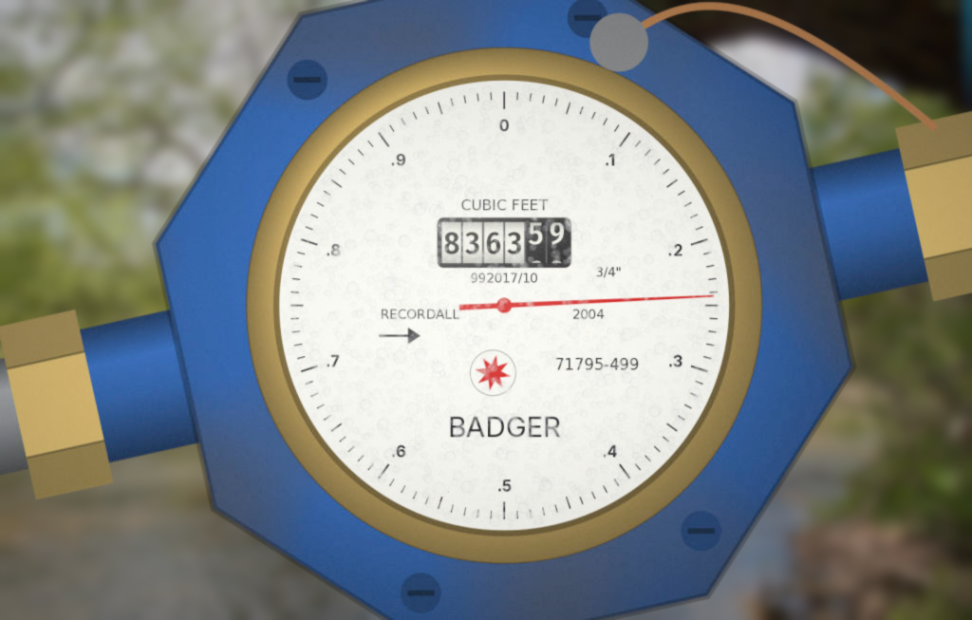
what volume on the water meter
836359.24 ft³
